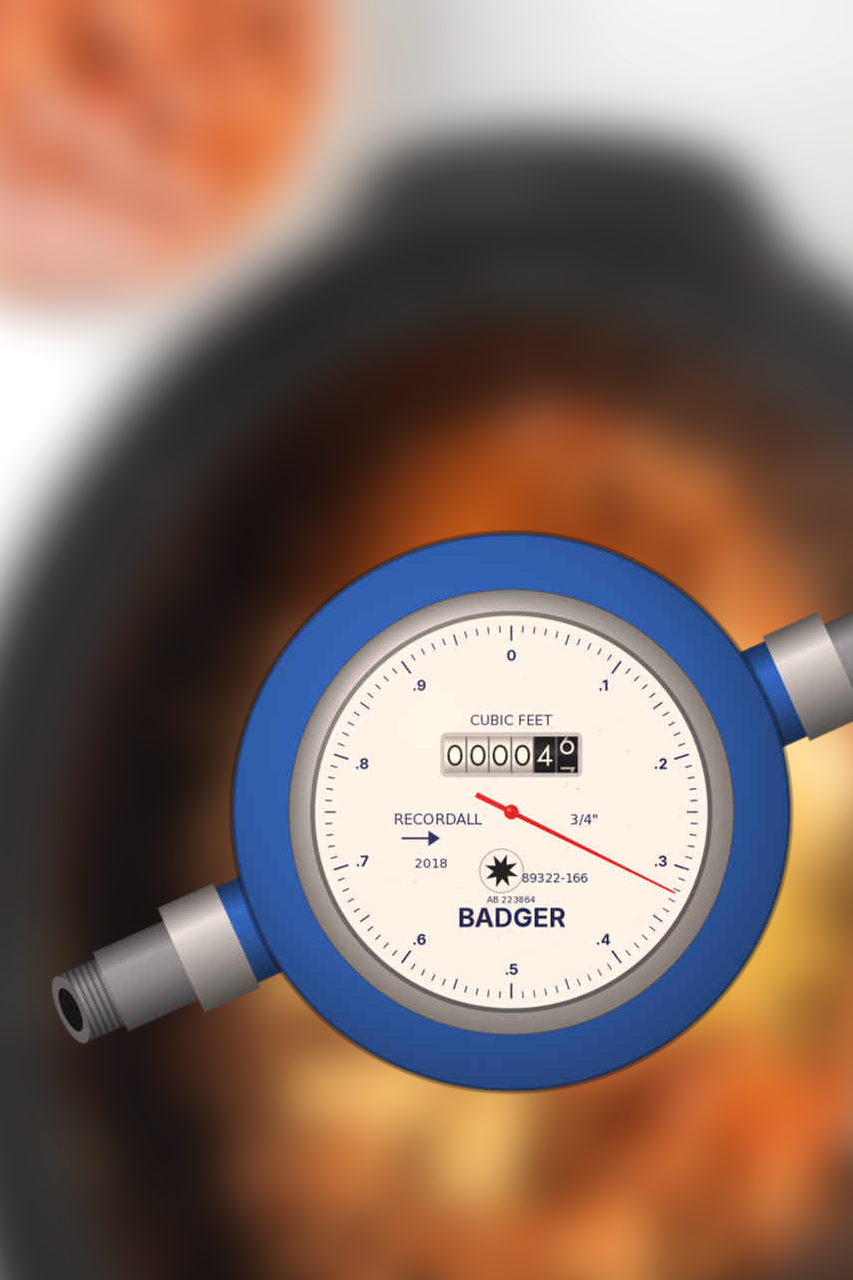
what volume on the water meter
46.32 ft³
